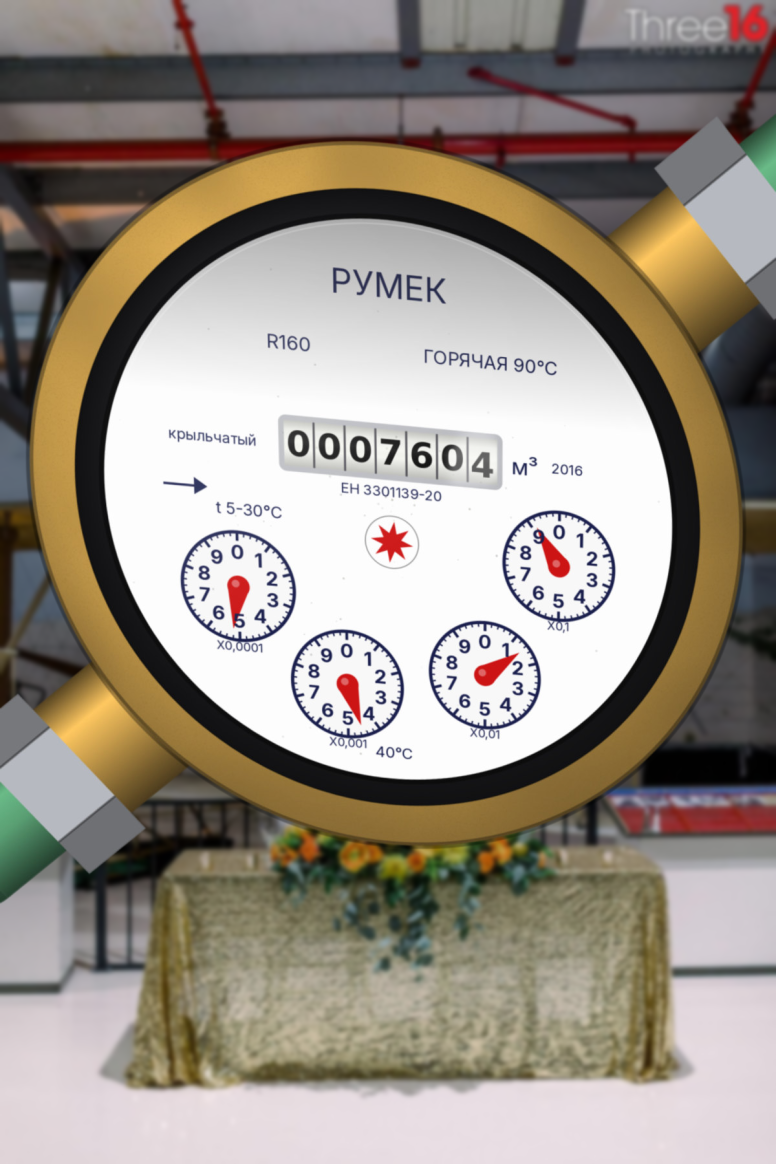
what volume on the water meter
7603.9145 m³
